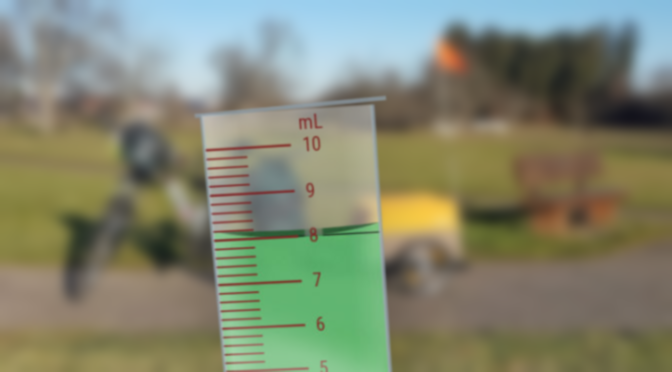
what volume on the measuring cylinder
8 mL
